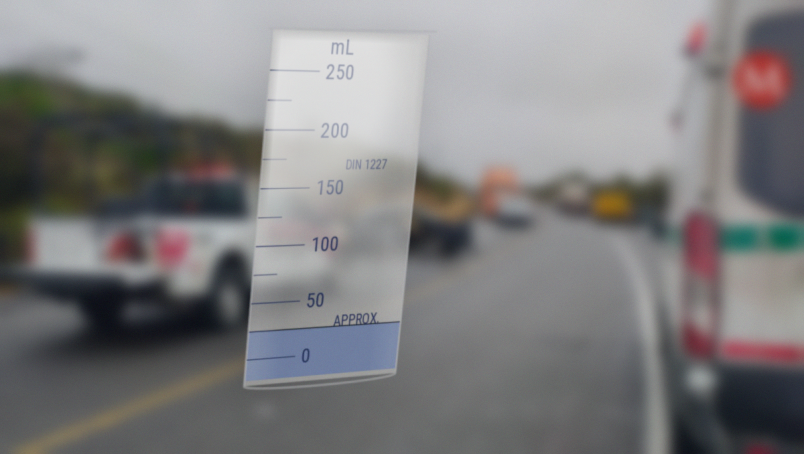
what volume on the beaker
25 mL
